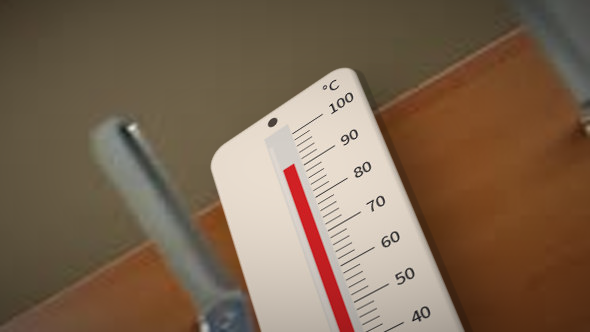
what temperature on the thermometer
92 °C
